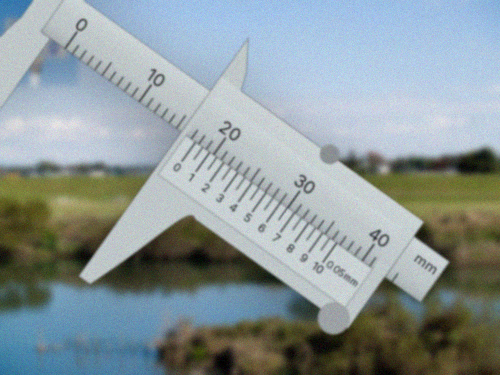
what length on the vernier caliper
17.6 mm
